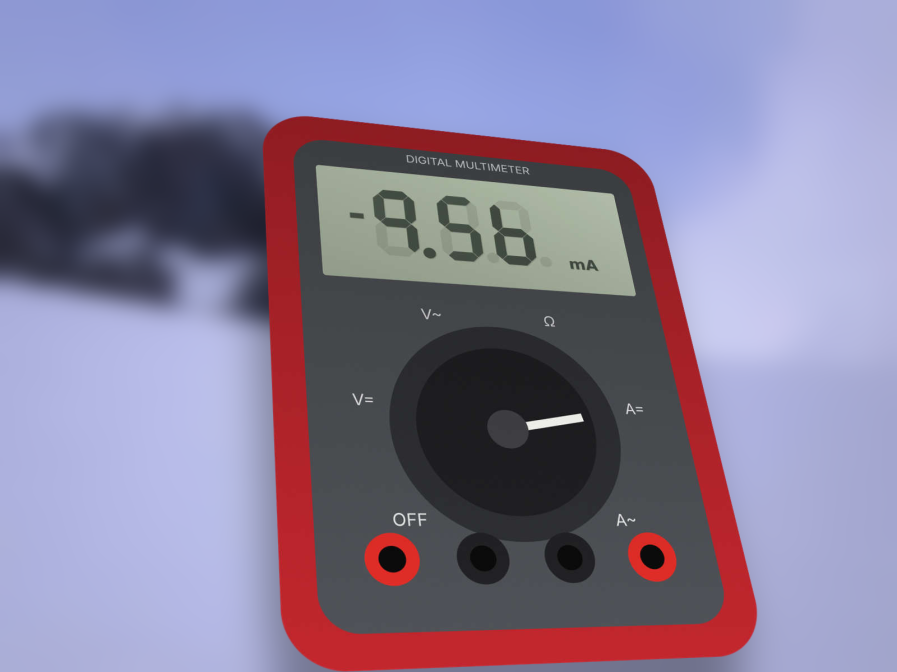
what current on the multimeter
-9.56 mA
